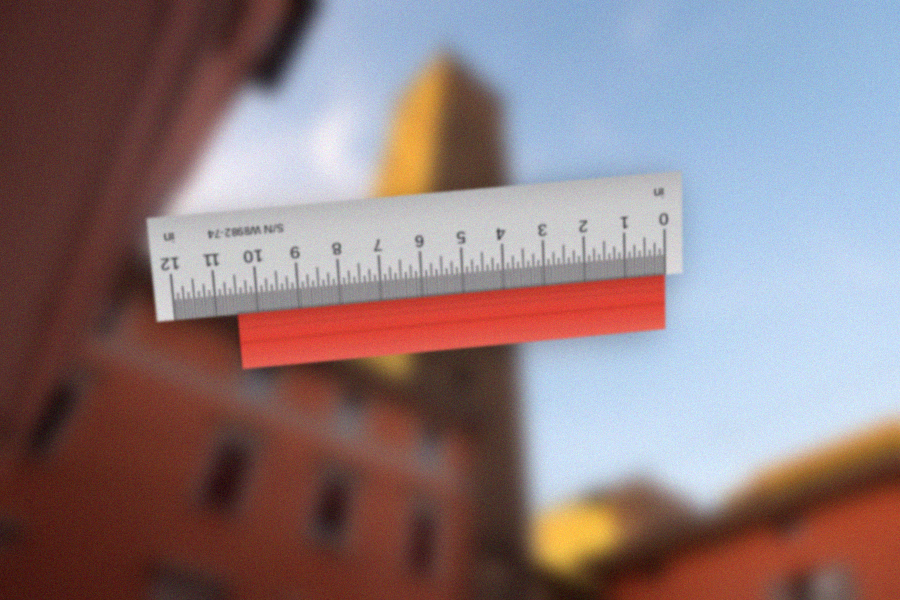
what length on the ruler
10.5 in
